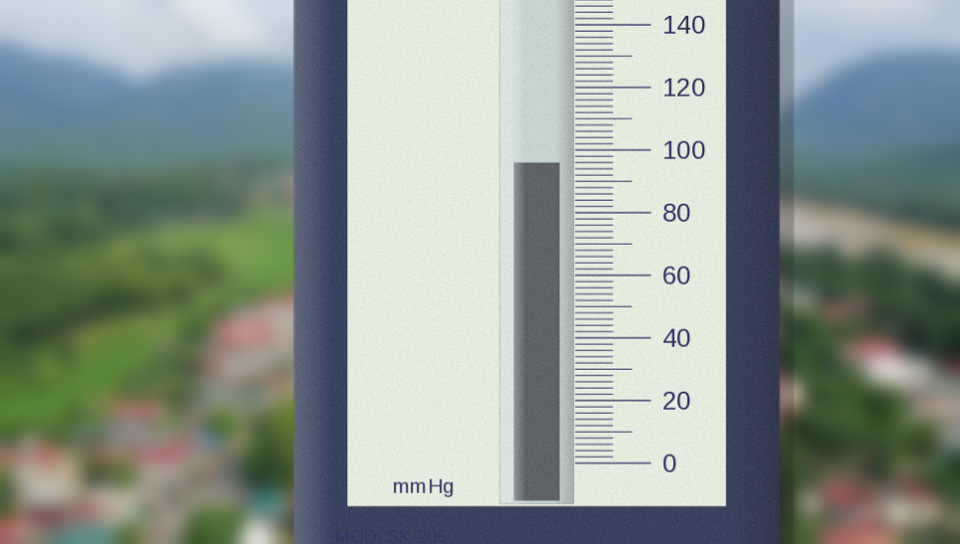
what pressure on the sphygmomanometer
96 mmHg
